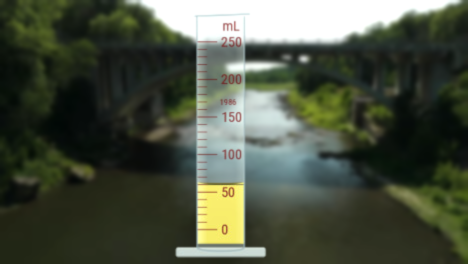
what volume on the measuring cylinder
60 mL
